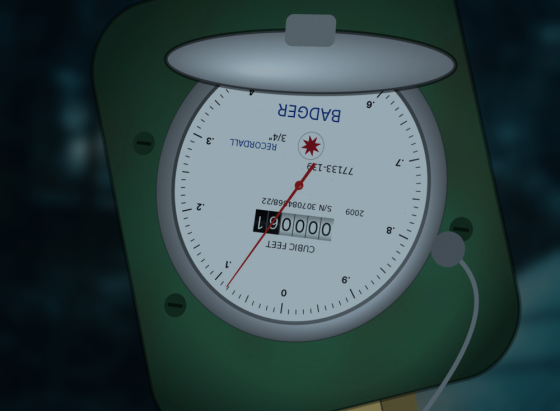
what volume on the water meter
61.08 ft³
